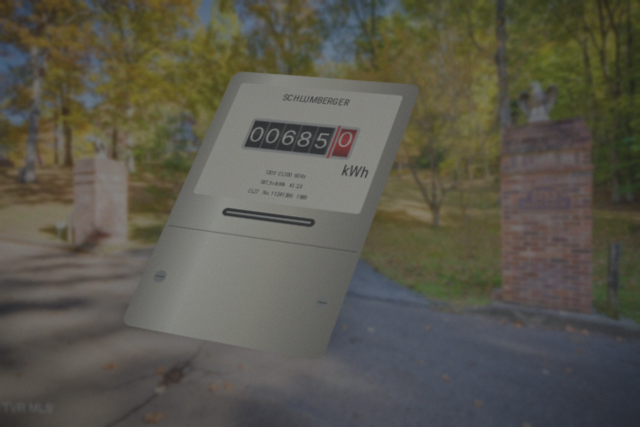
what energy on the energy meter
685.0 kWh
